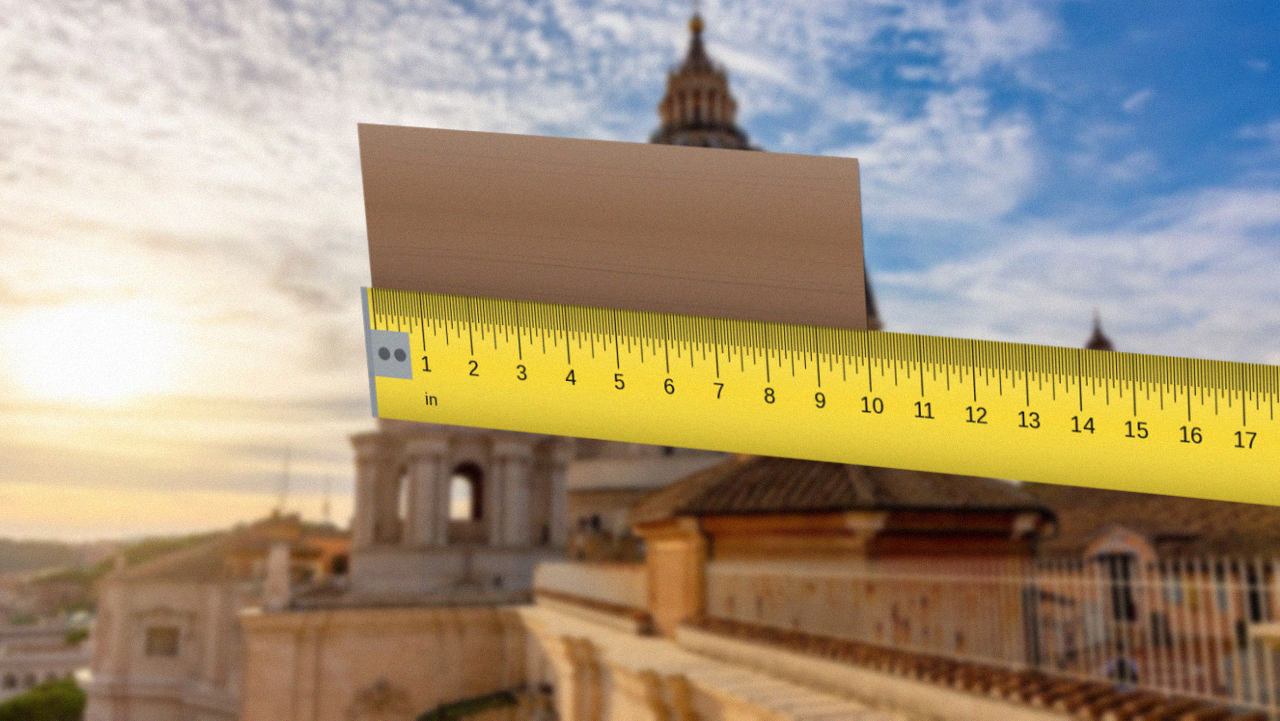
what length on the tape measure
10 in
